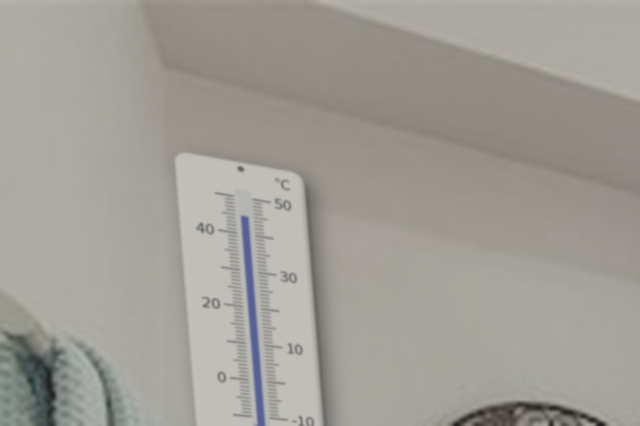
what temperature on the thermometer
45 °C
